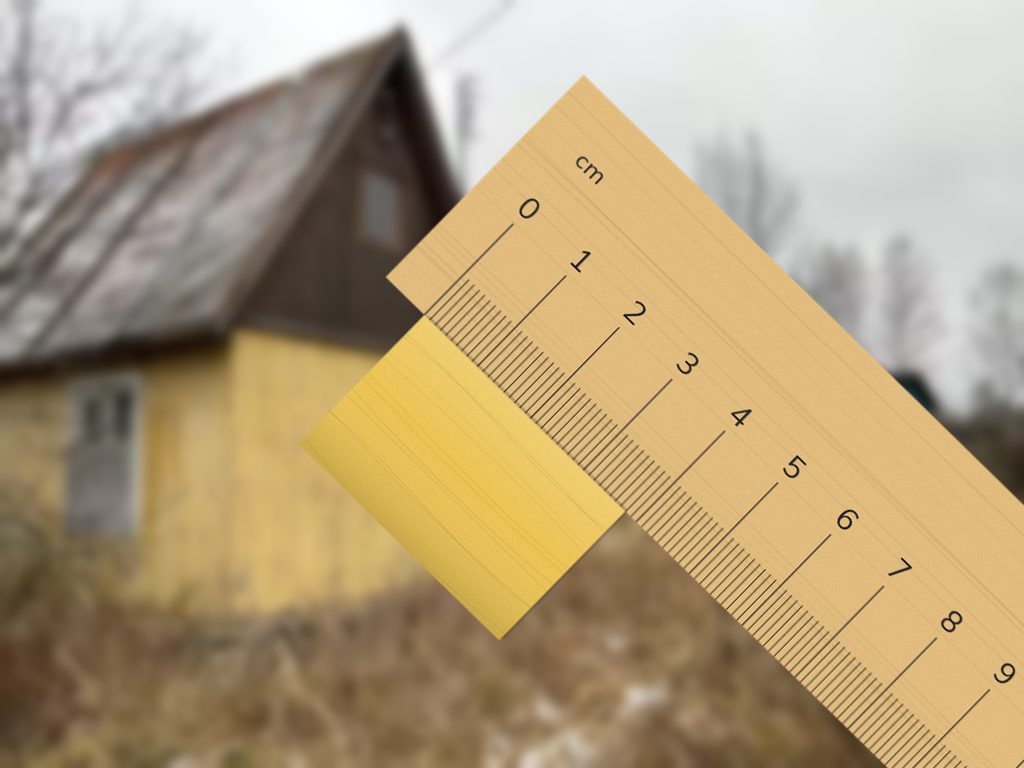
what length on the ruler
3.8 cm
